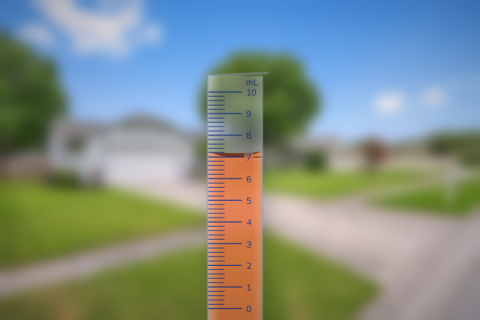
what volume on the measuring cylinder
7 mL
